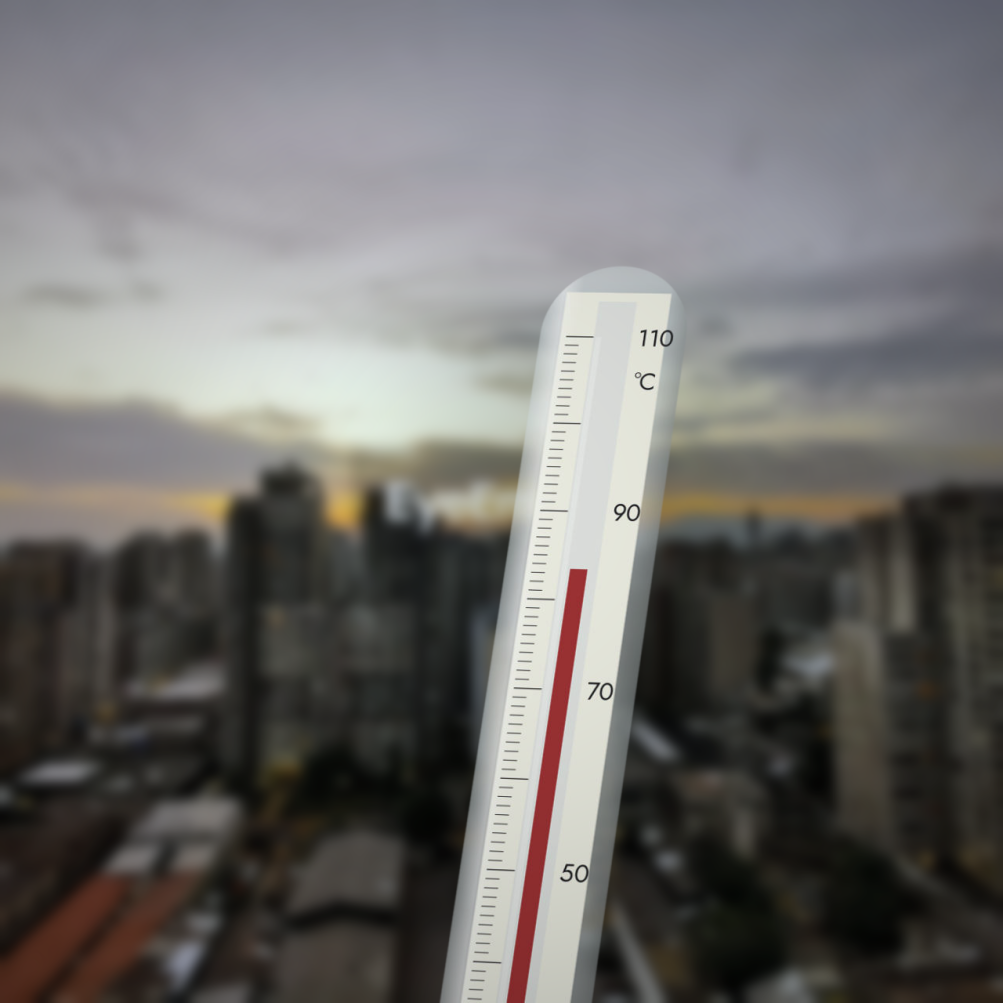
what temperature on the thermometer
83.5 °C
